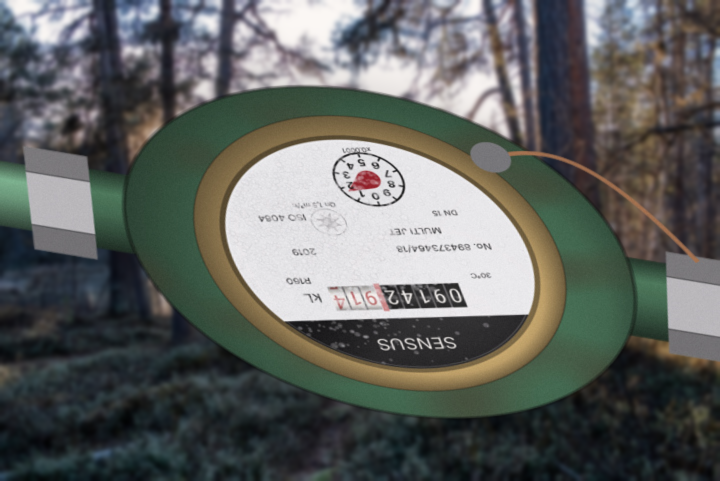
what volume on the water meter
9142.9141 kL
